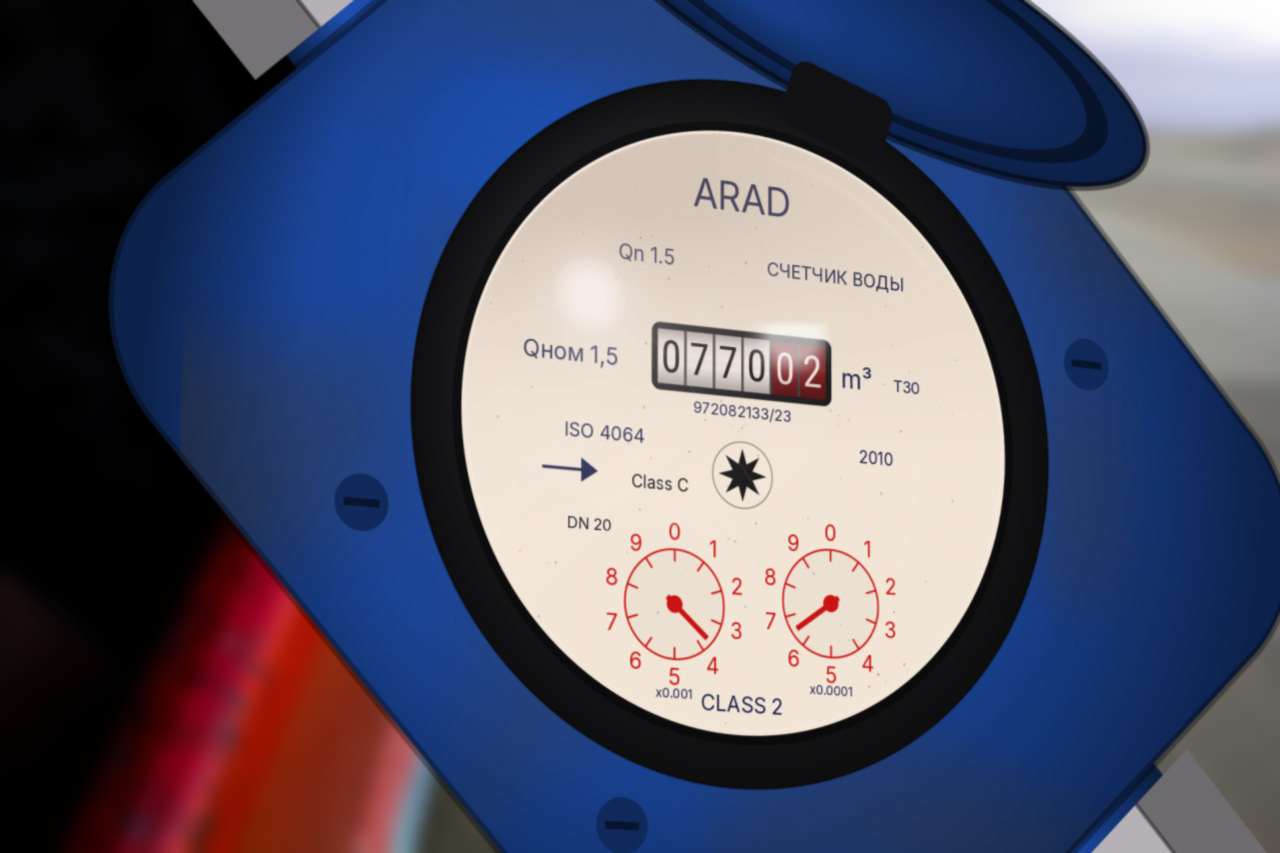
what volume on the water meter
770.0236 m³
